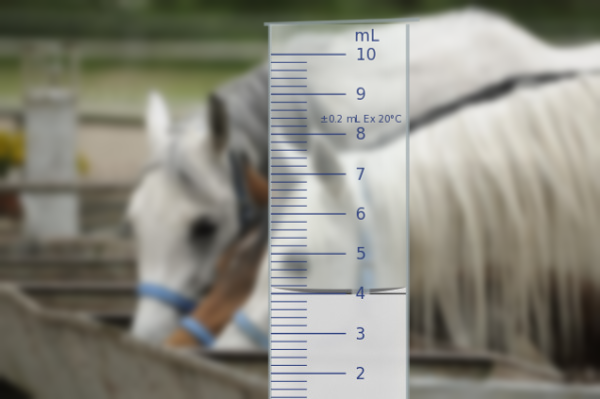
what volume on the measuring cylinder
4 mL
